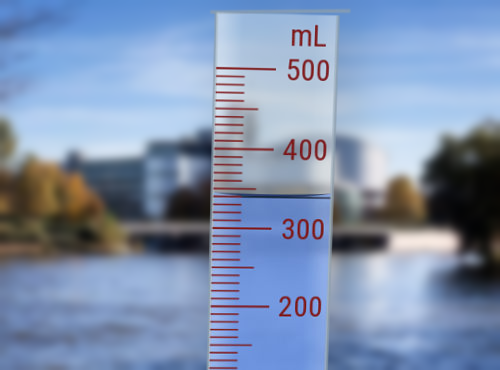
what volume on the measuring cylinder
340 mL
